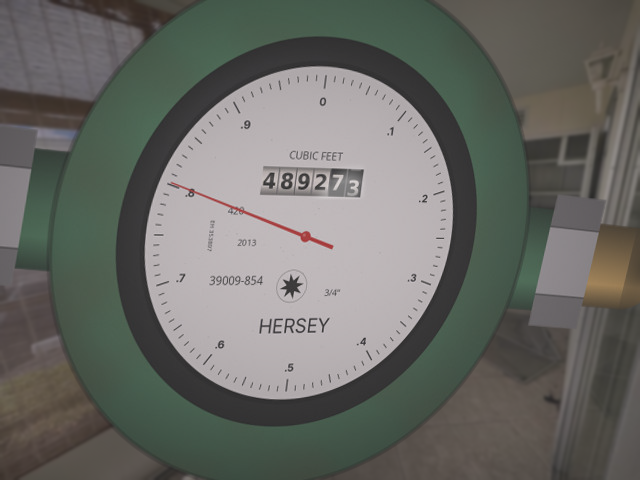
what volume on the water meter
489272.80 ft³
